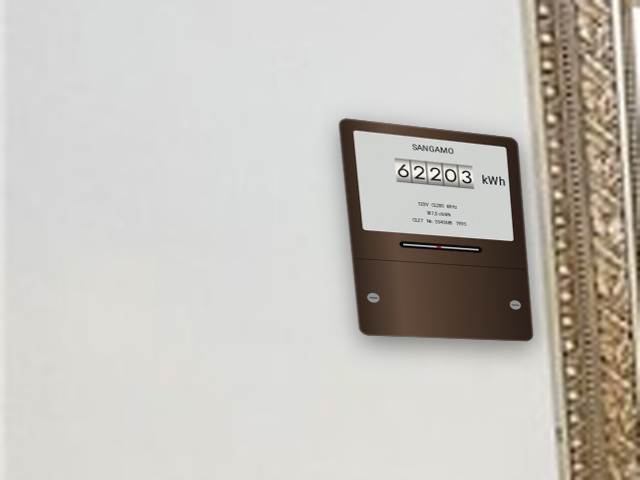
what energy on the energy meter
62203 kWh
